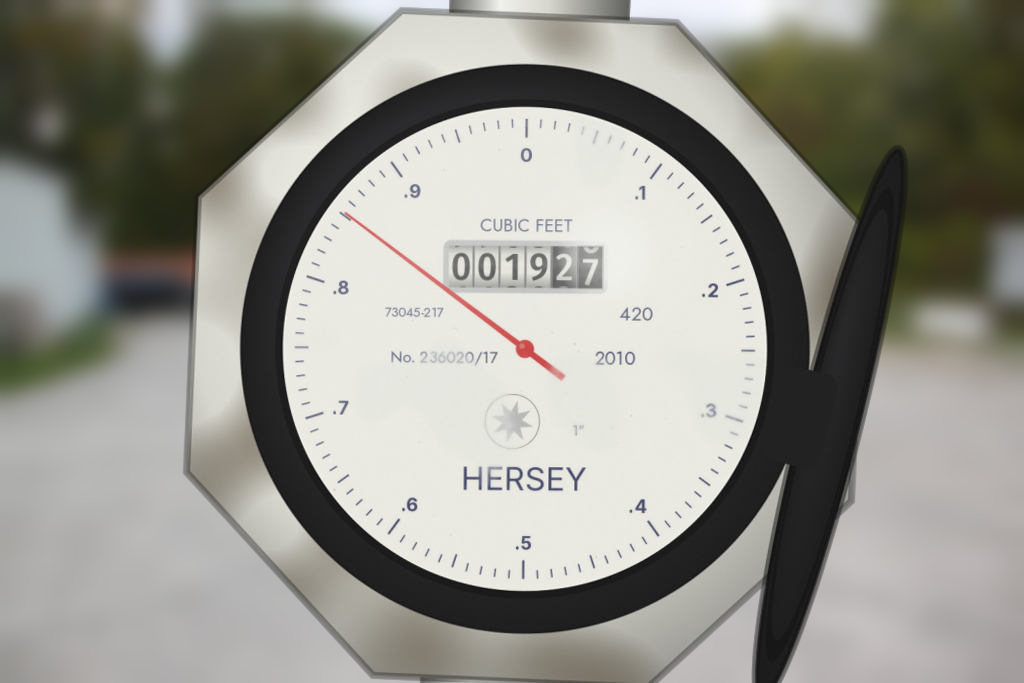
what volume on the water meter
1926.85 ft³
